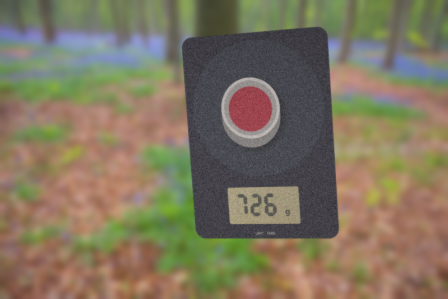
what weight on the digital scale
726 g
